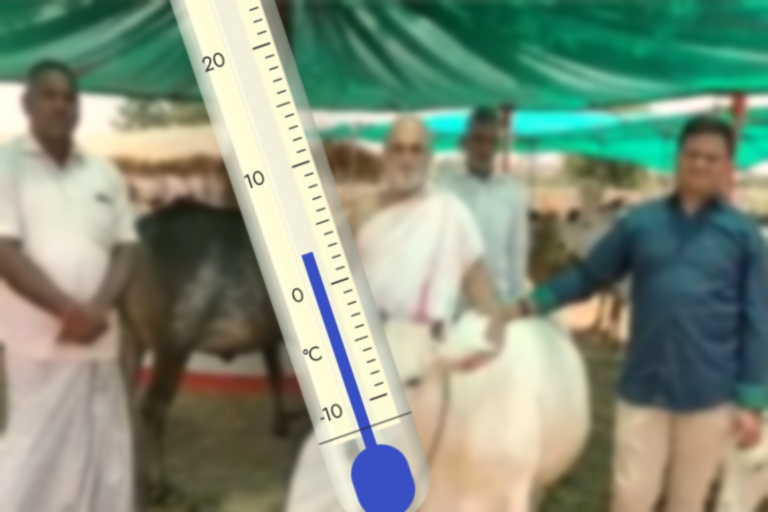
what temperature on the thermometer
3 °C
